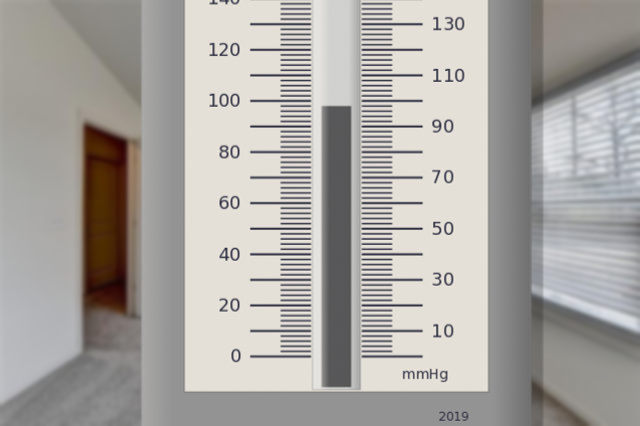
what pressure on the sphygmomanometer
98 mmHg
